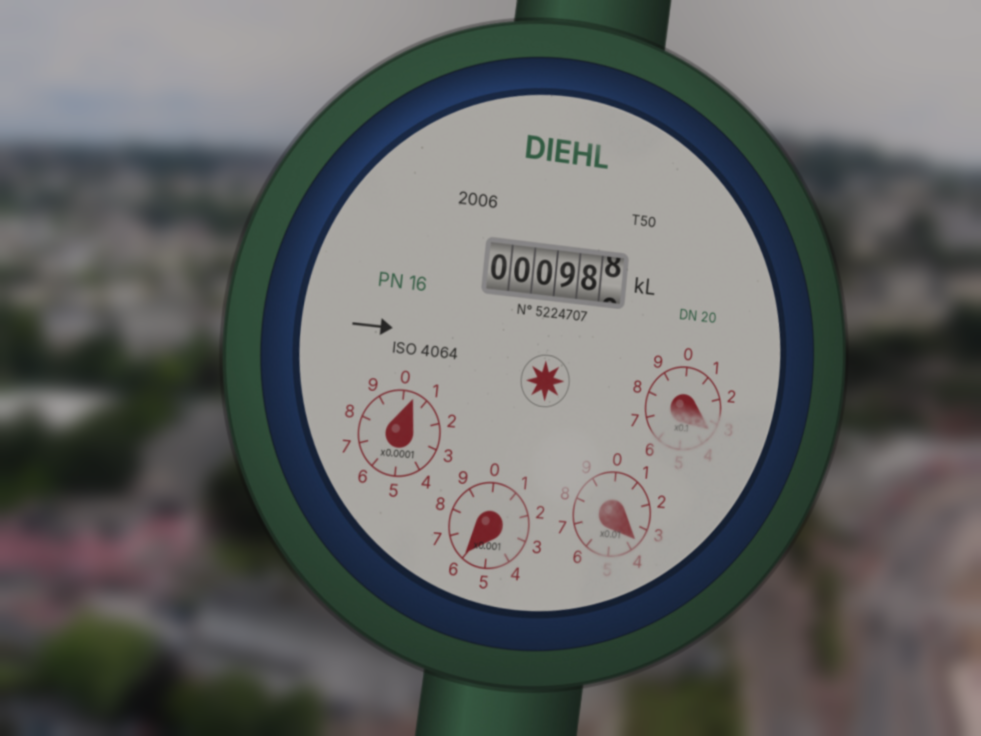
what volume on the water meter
988.3360 kL
